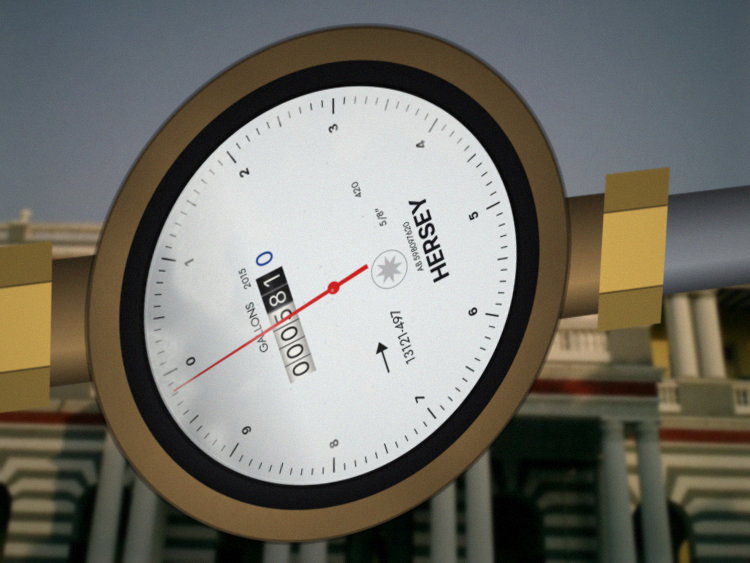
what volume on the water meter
5809.8 gal
